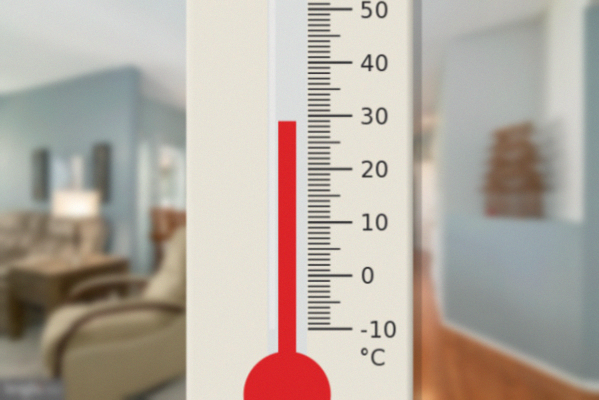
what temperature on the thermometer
29 °C
